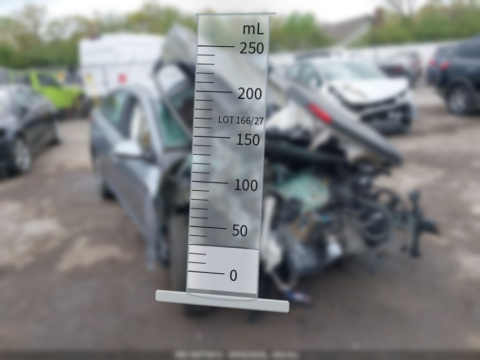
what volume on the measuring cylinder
30 mL
